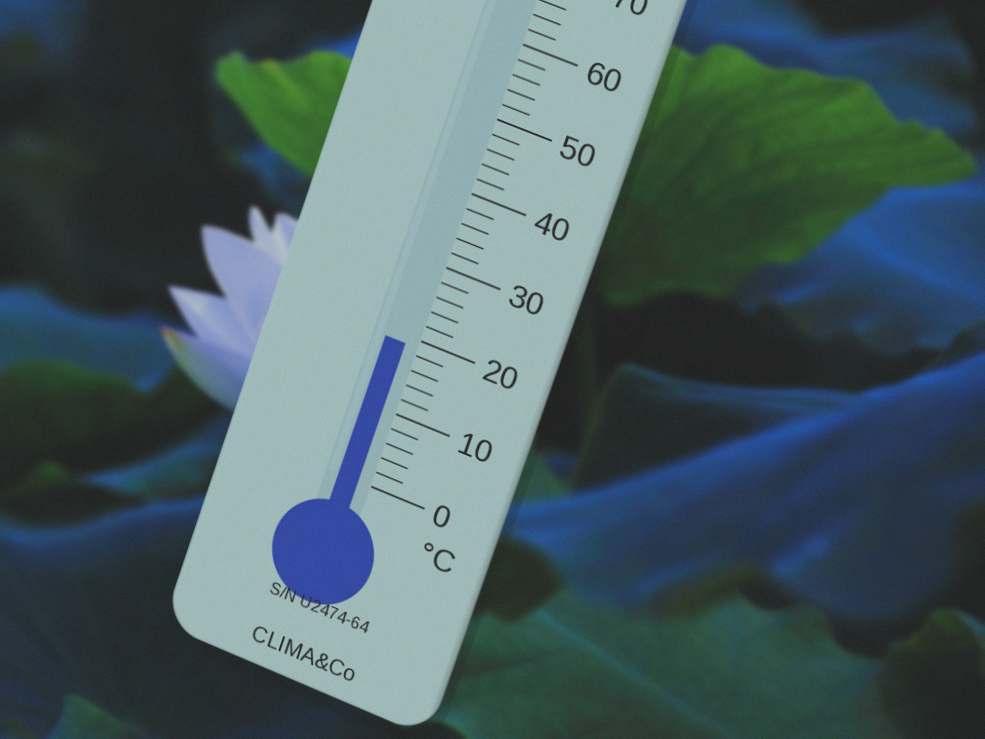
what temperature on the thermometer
19 °C
